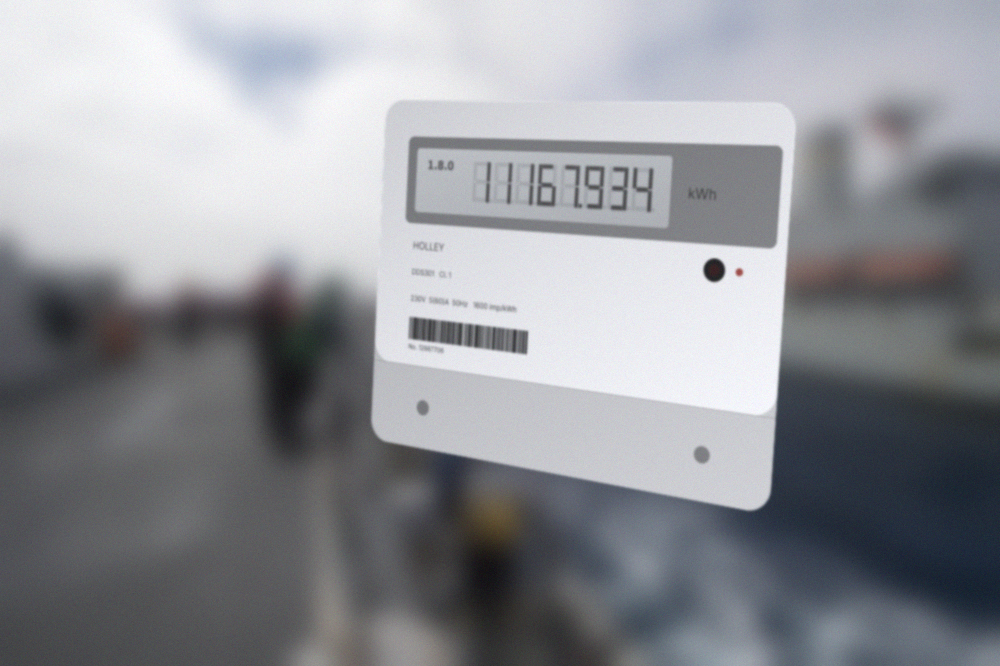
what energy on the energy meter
11167.934 kWh
